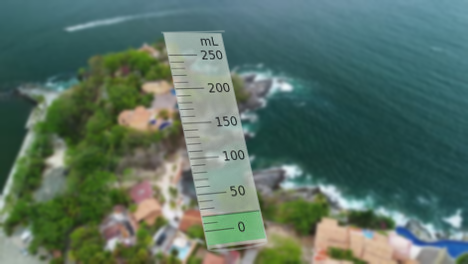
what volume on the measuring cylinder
20 mL
